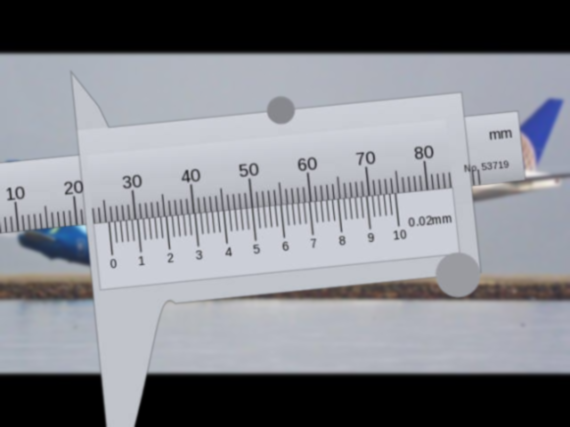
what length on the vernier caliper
25.5 mm
